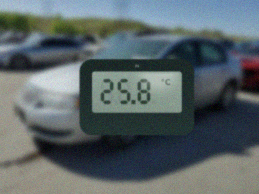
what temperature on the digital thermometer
25.8 °C
